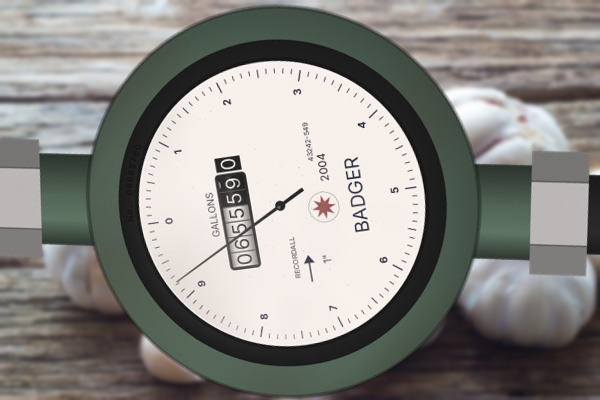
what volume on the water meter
655589.2 gal
